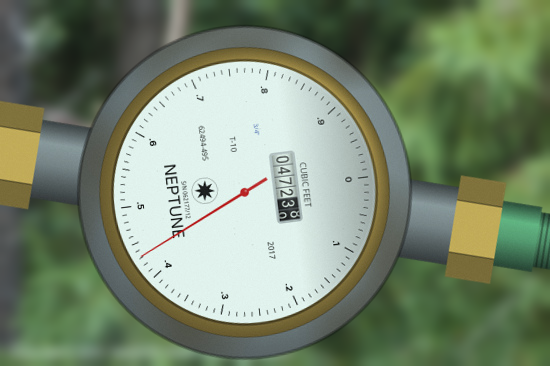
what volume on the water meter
47238.43 ft³
